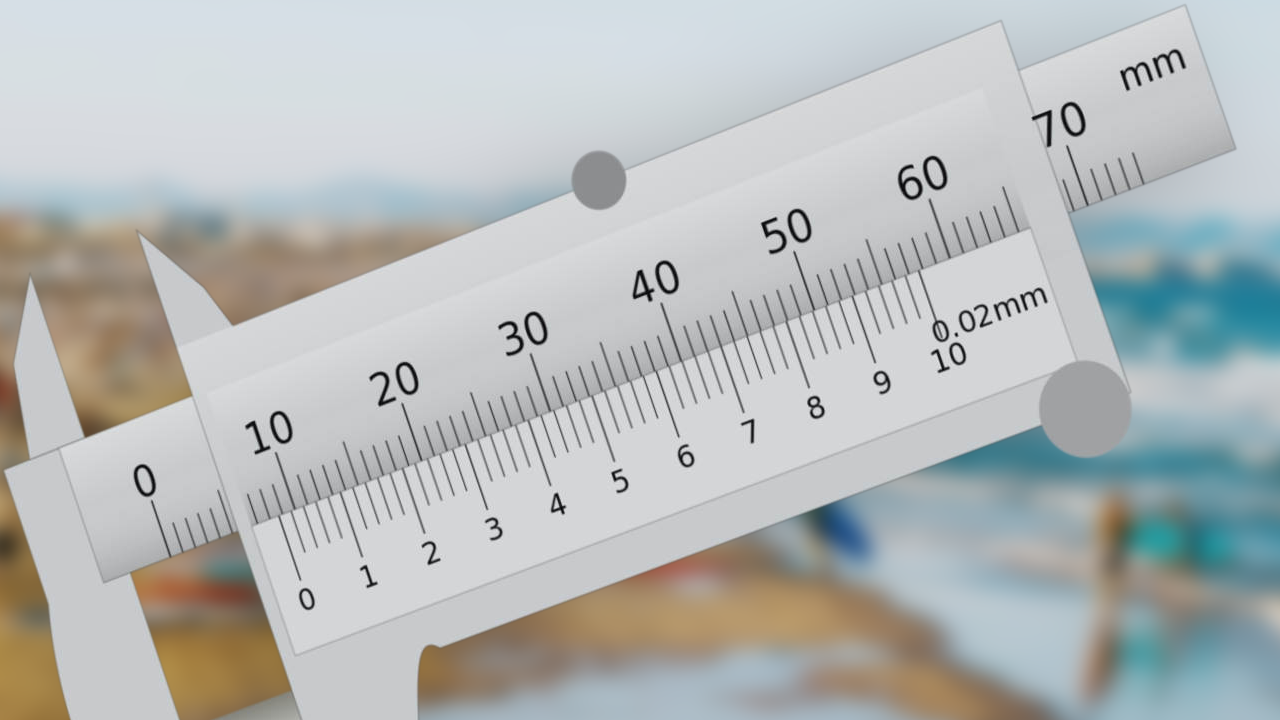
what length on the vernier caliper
8.7 mm
